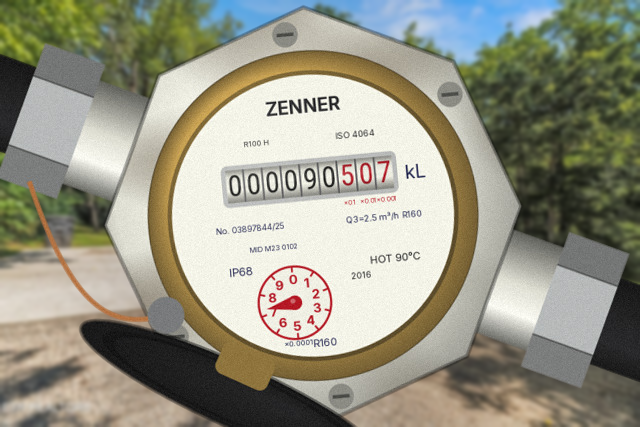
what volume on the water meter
90.5077 kL
